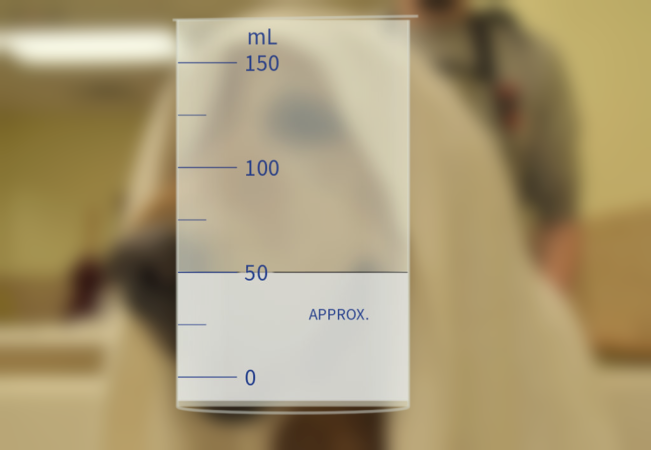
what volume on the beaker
50 mL
